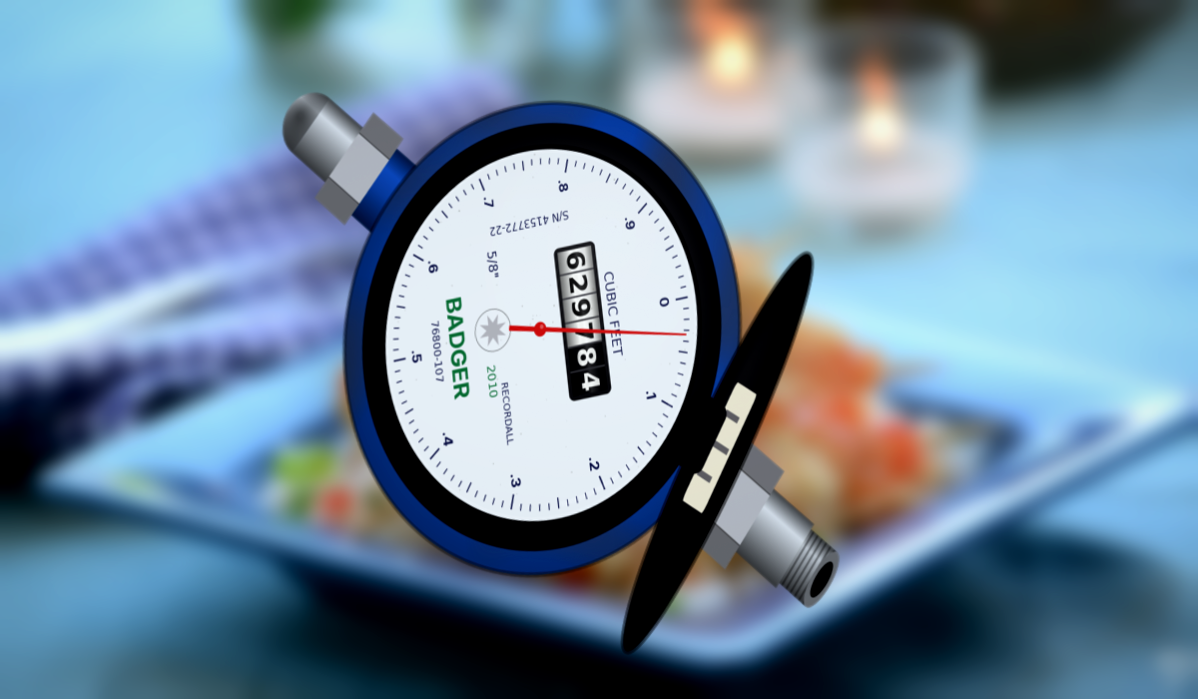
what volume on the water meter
629784.03 ft³
